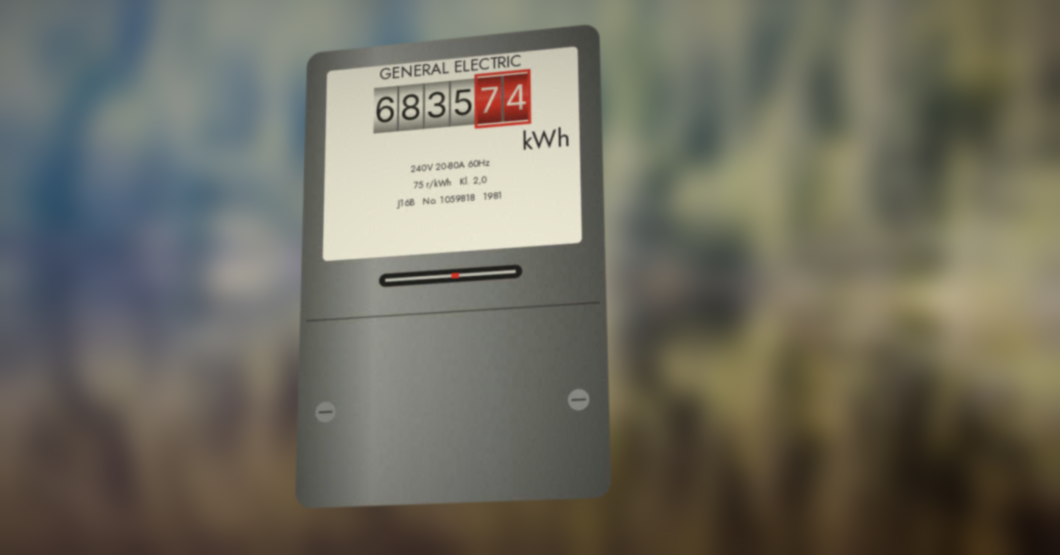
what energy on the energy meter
6835.74 kWh
